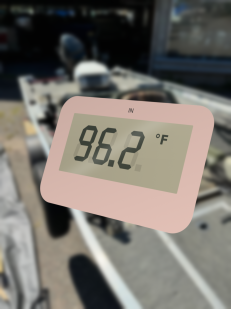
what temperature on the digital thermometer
96.2 °F
